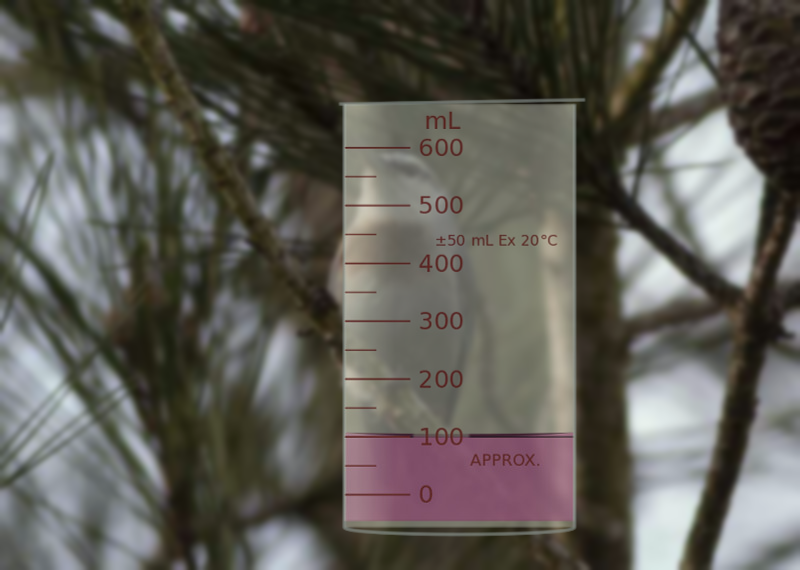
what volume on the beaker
100 mL
